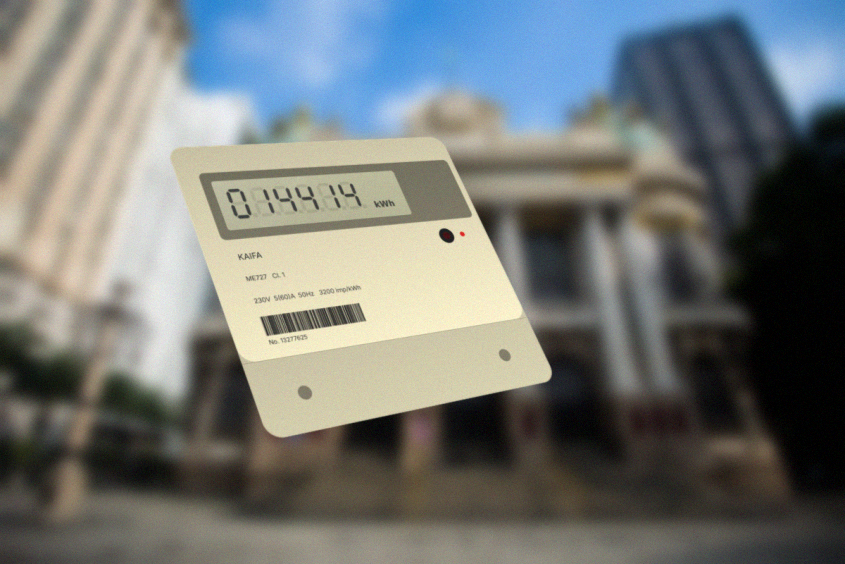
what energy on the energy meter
14414 kWh
